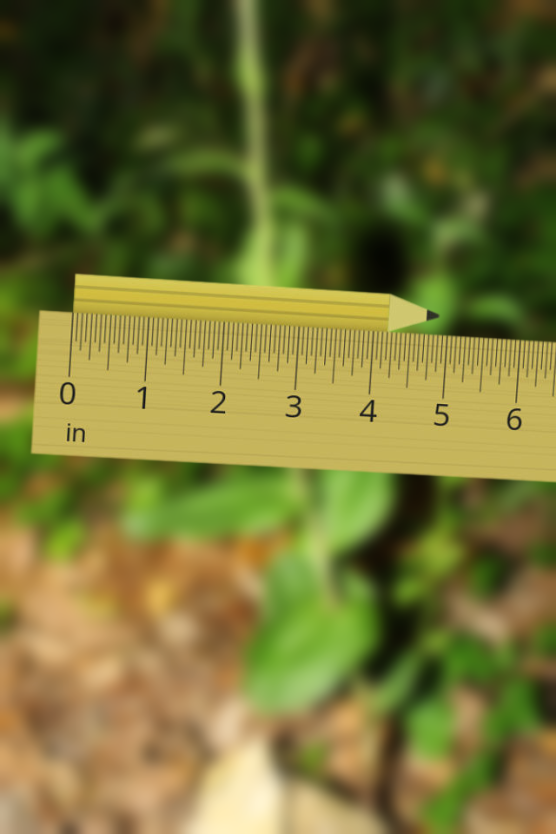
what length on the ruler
4.875 in
